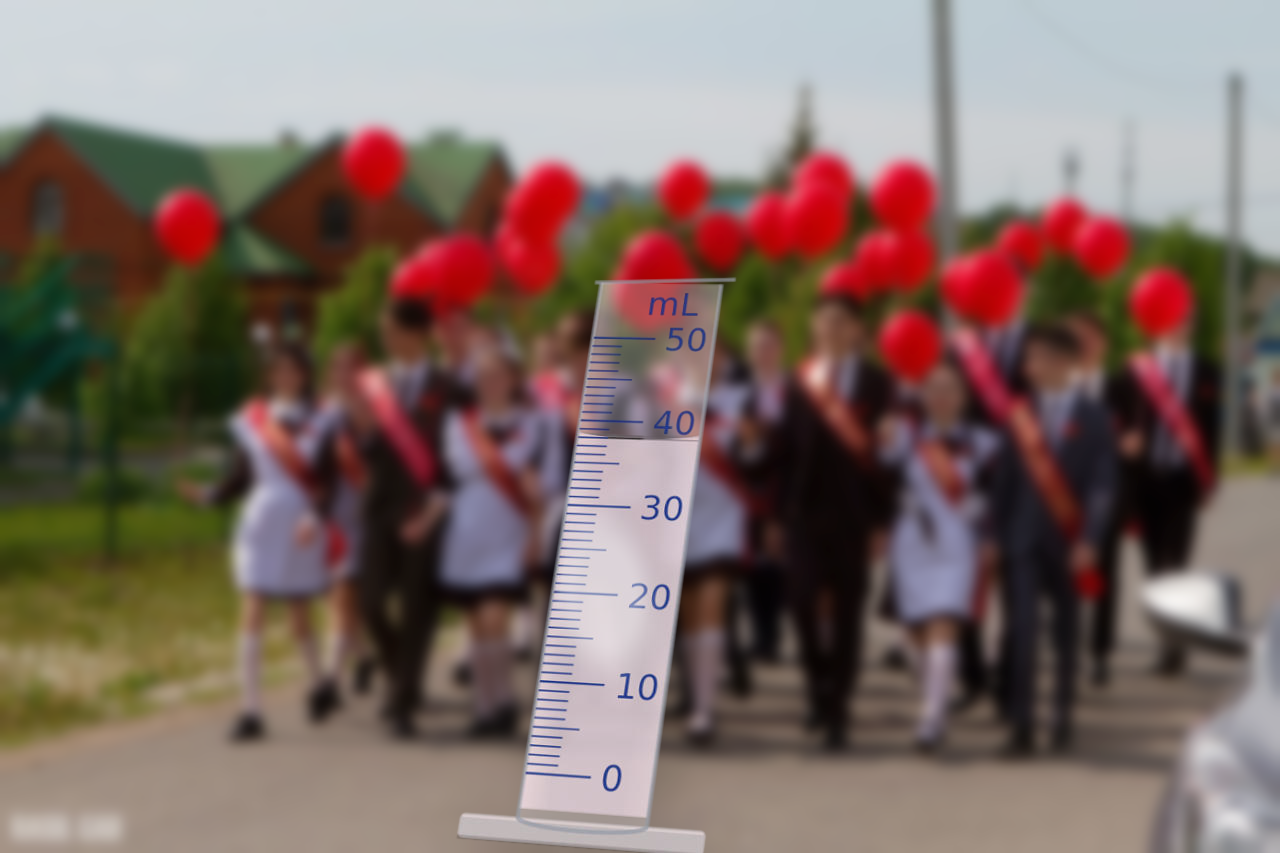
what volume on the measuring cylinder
38 mL
